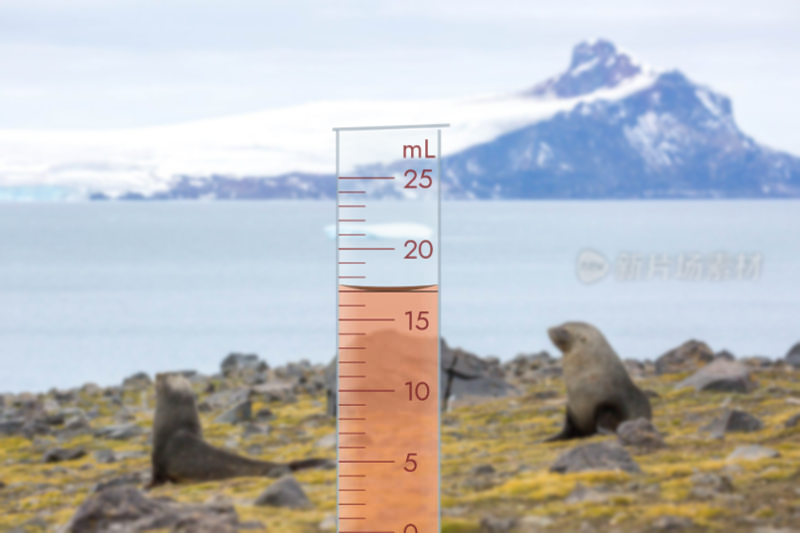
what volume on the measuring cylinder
17 mL
